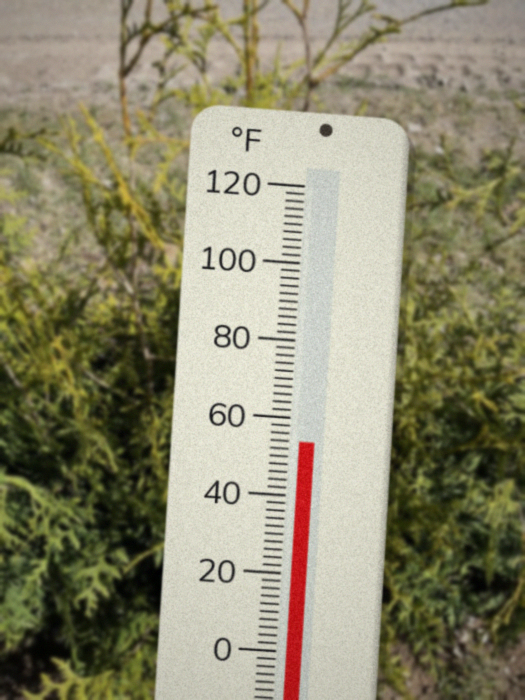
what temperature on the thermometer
54 °F
